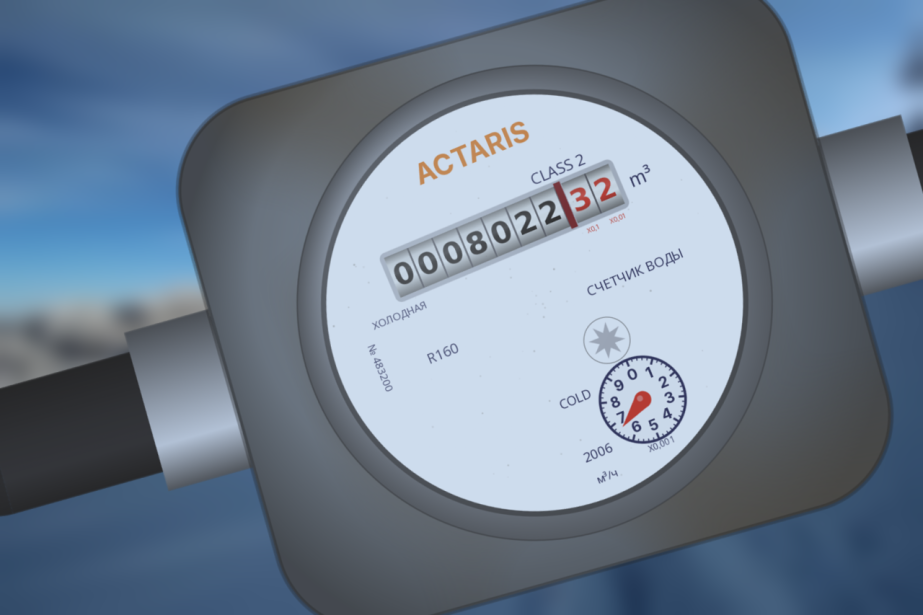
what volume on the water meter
8022.326 m³
